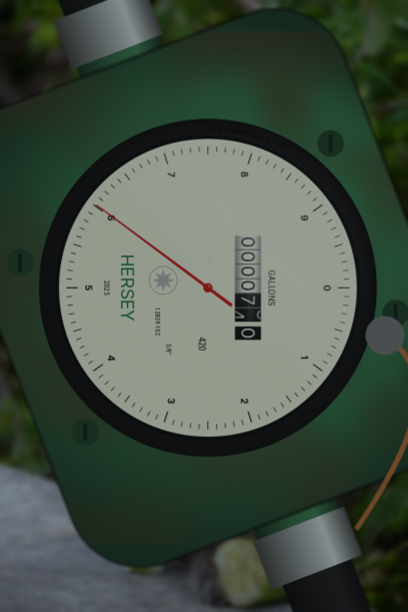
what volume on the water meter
736.0 gal
